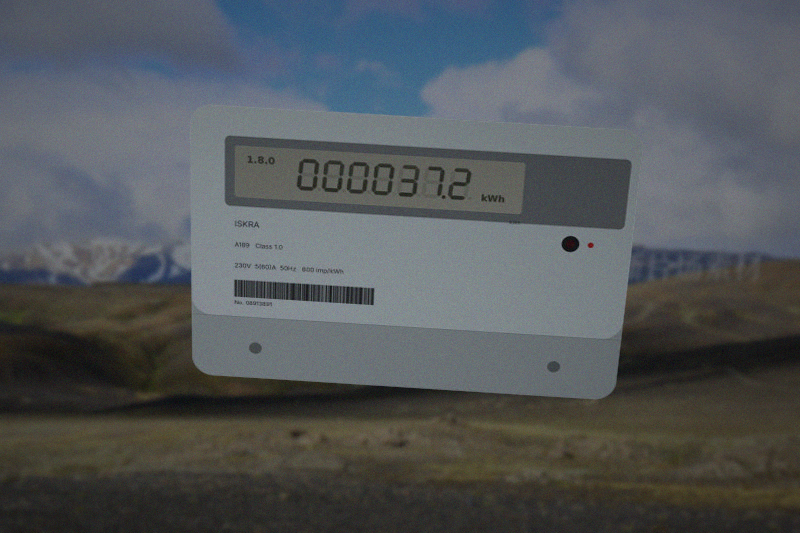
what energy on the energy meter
37.2 kWh
